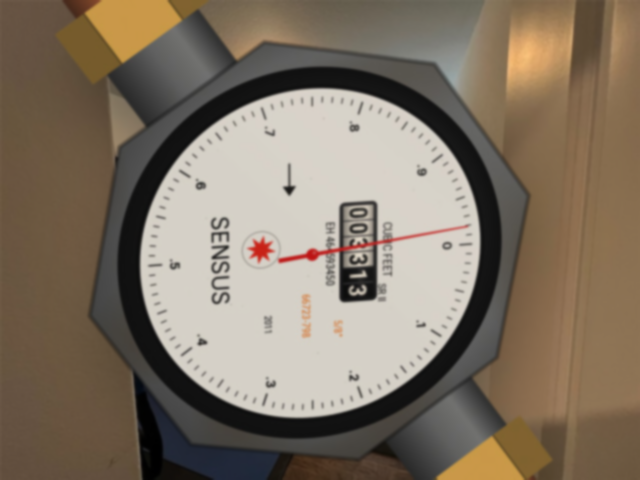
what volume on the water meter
3312.98 ft³
